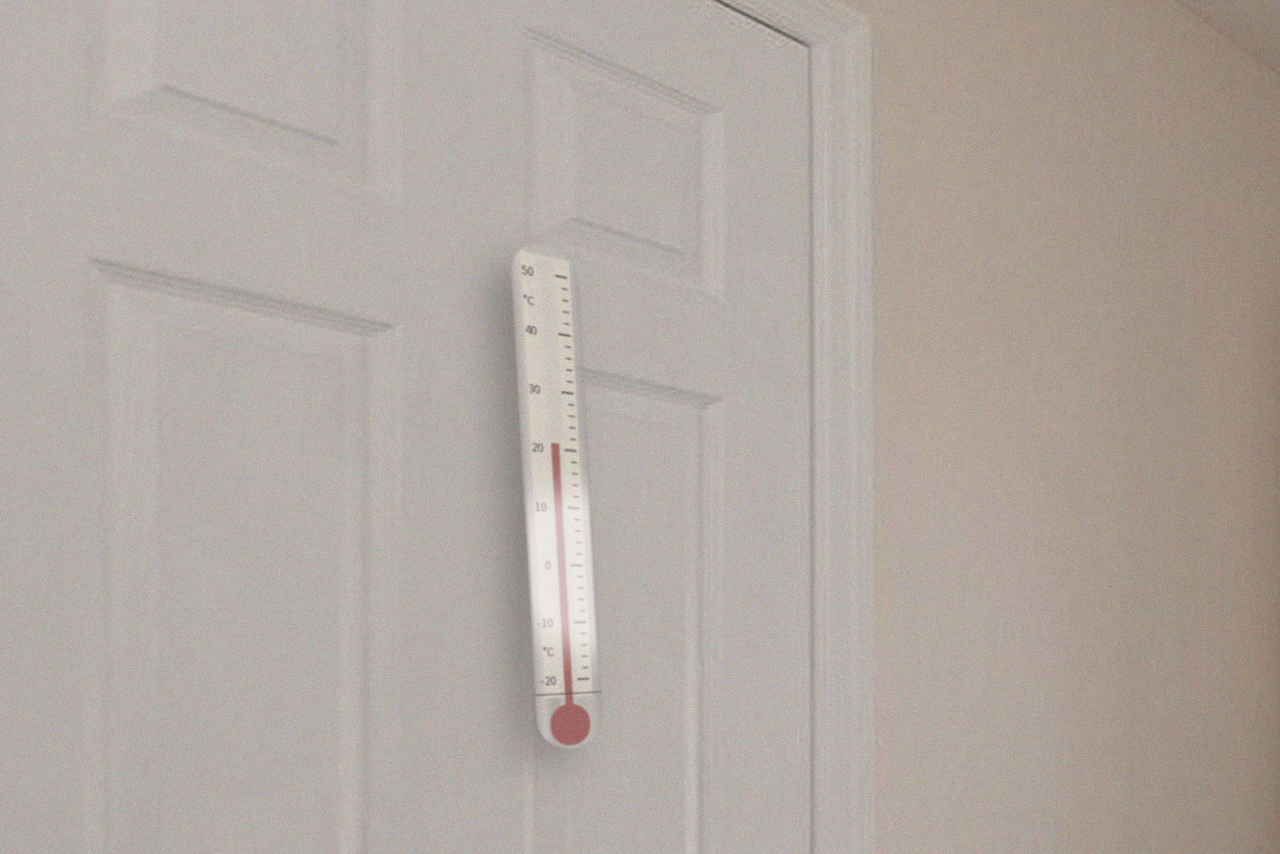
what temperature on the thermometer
21 °C
